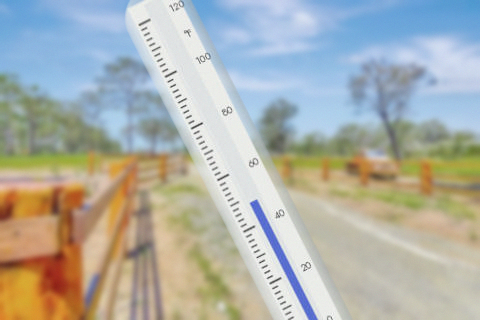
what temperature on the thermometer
48 °F
